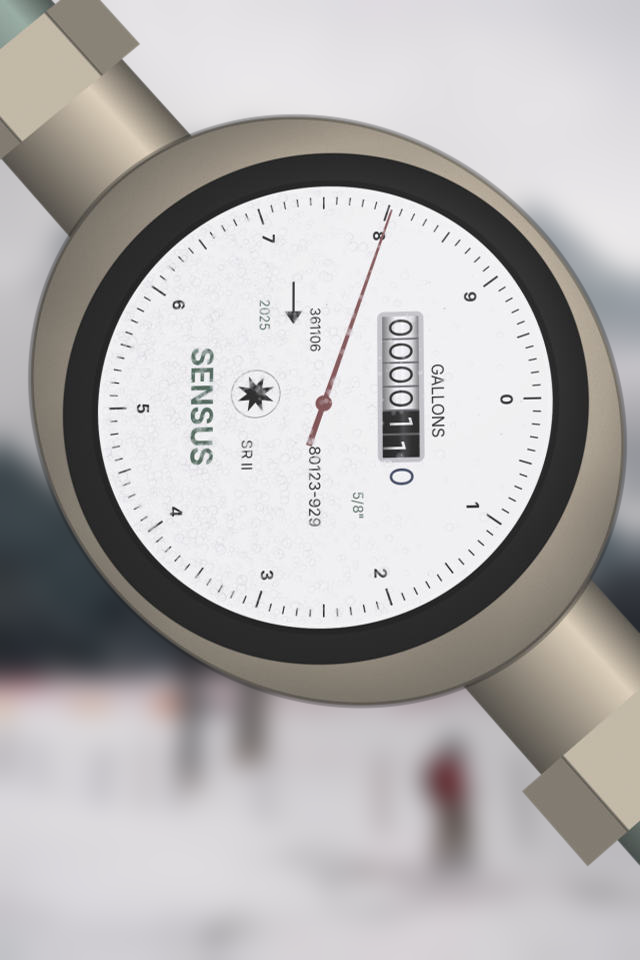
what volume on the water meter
108.0 gal
